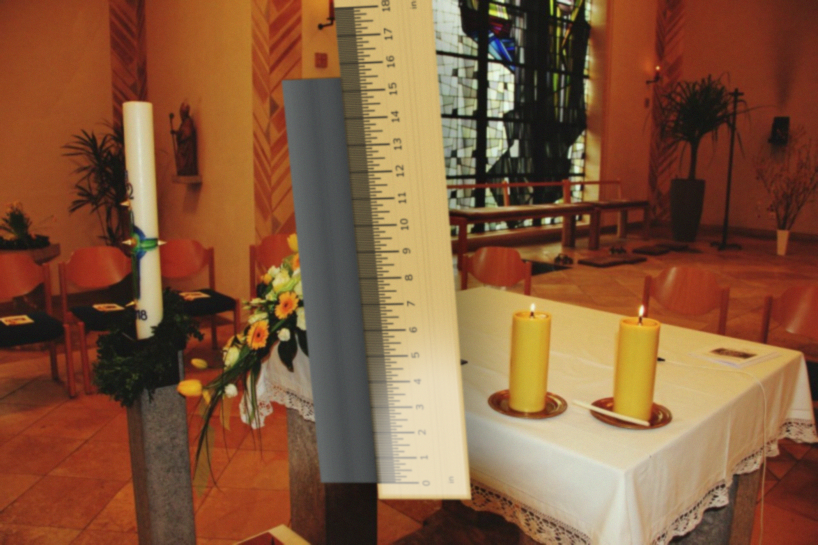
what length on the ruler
15.5 in
